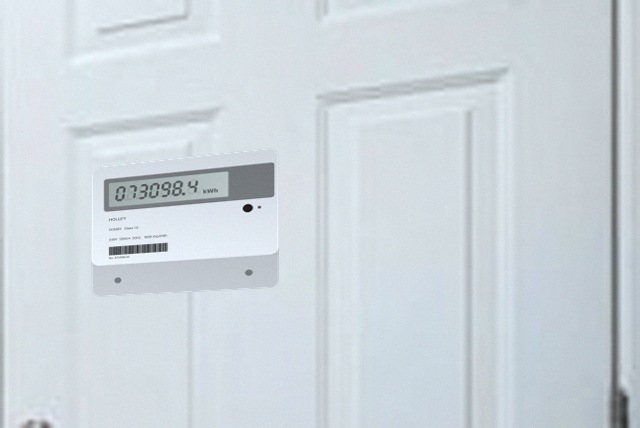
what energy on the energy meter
73098.4 kWh
